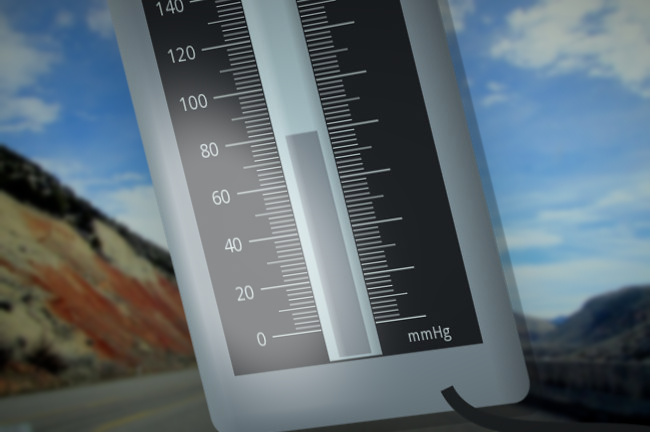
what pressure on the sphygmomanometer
80 mmHg
